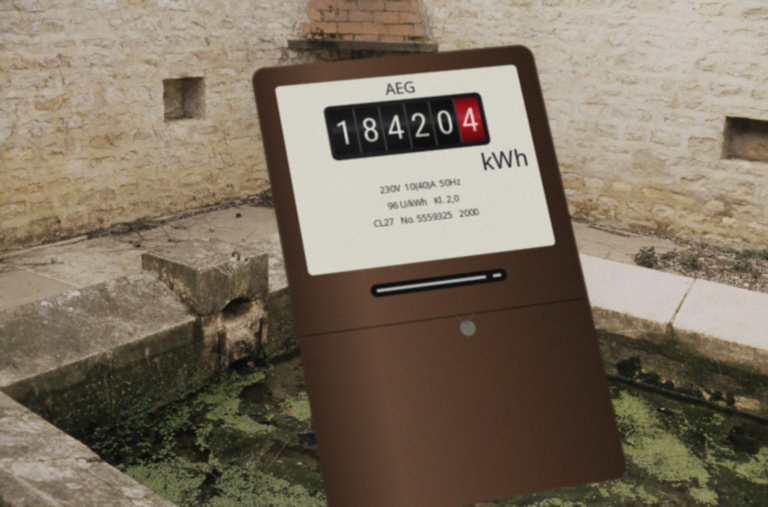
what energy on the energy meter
18420.4 kWh
